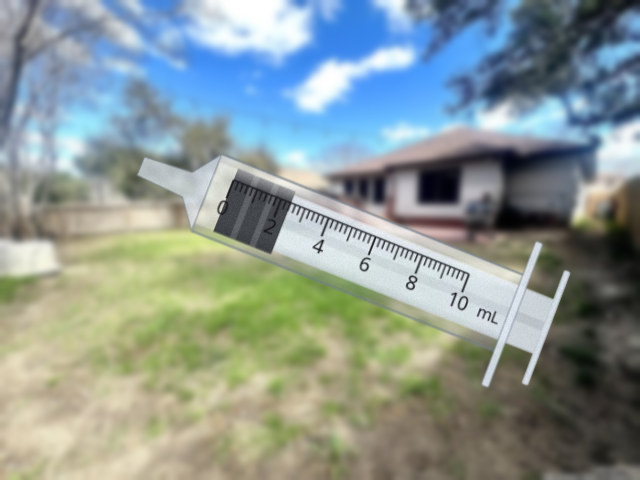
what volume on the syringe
0 mL
